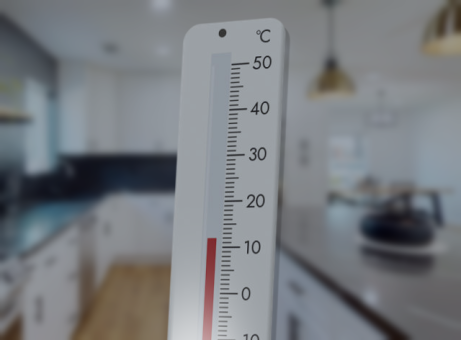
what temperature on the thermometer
12 °C
